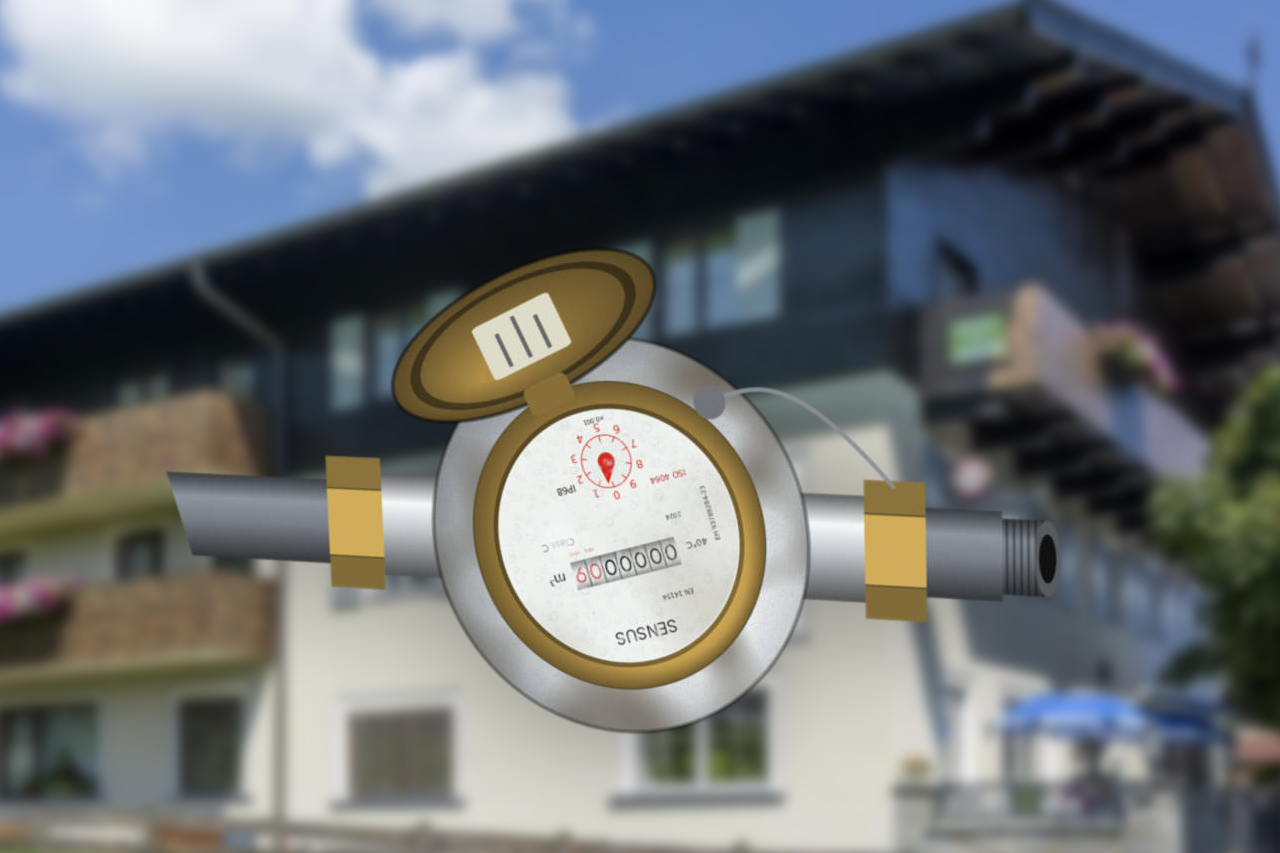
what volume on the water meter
0.090 m³
